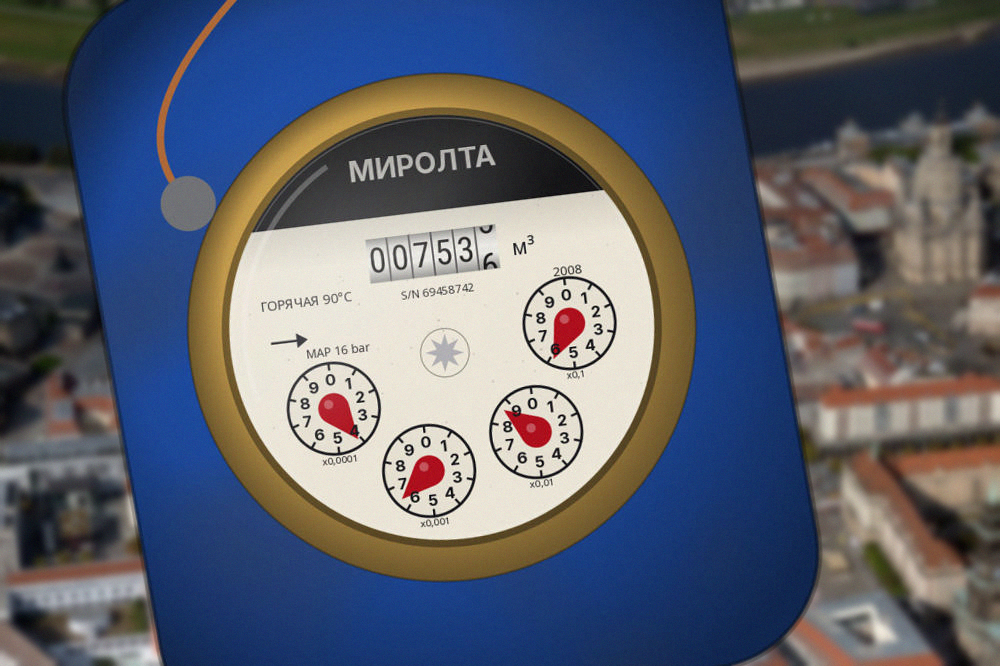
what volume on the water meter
7535.5864 m³
